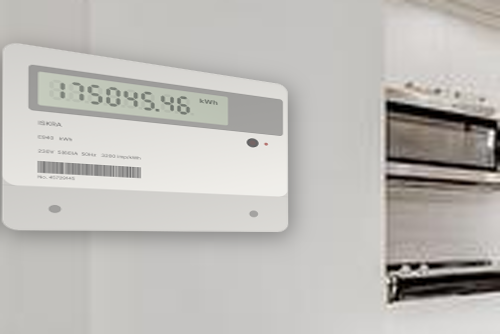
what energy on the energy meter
175045.46 kWh
